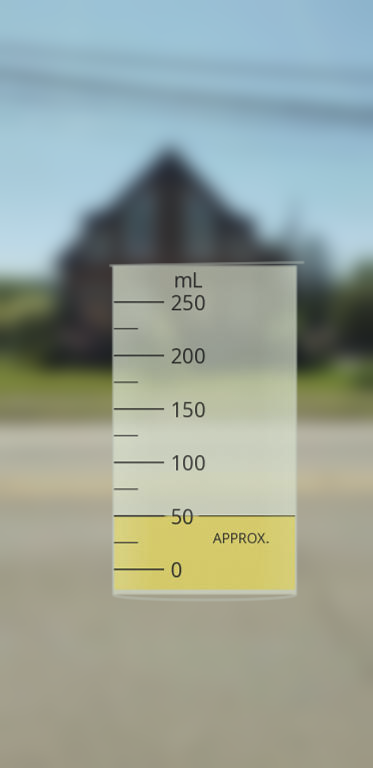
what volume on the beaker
50 mL
